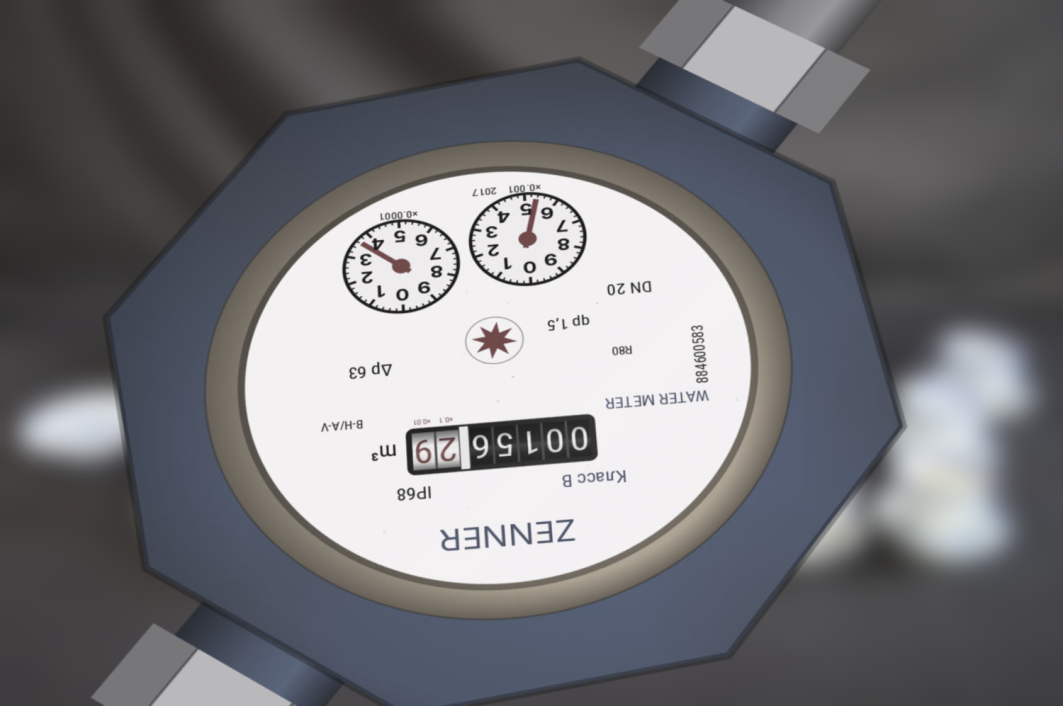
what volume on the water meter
156.2953 m³
